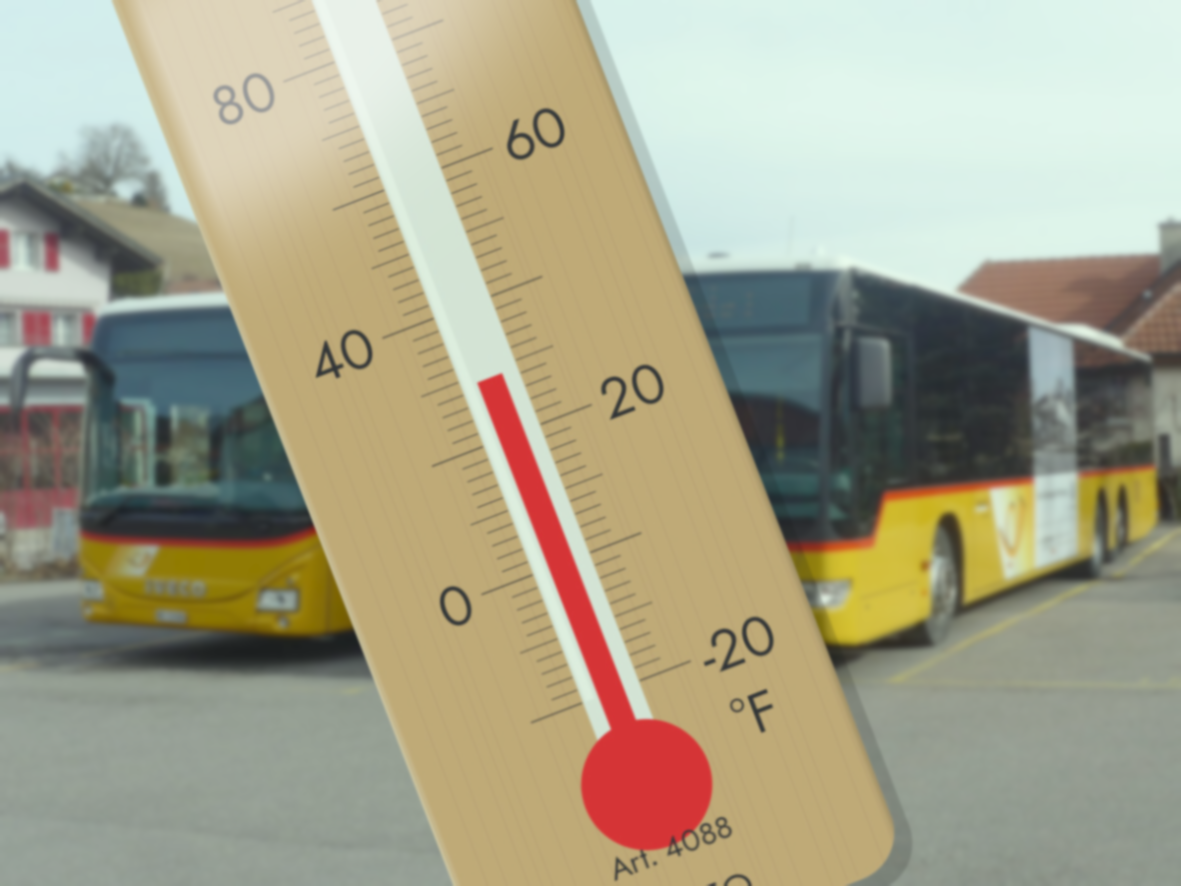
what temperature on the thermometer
29 °F
